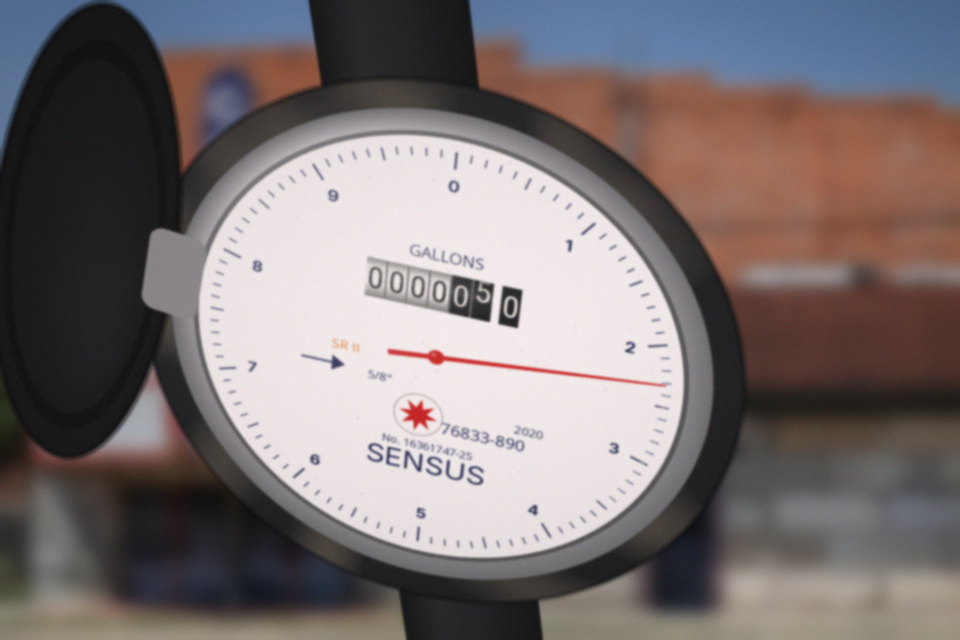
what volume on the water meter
52.3 gal
